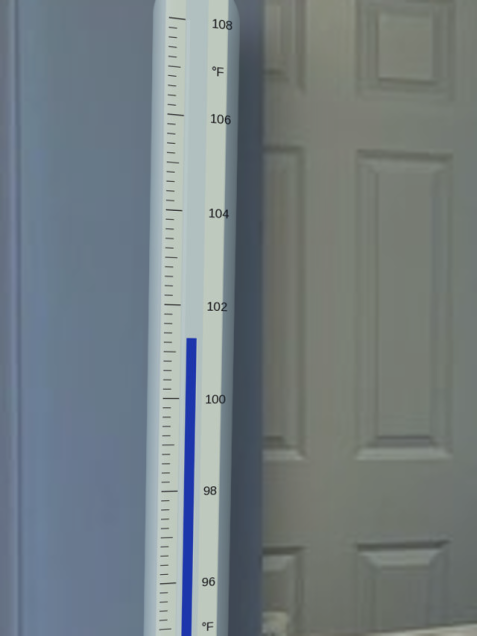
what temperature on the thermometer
101.3 °F
